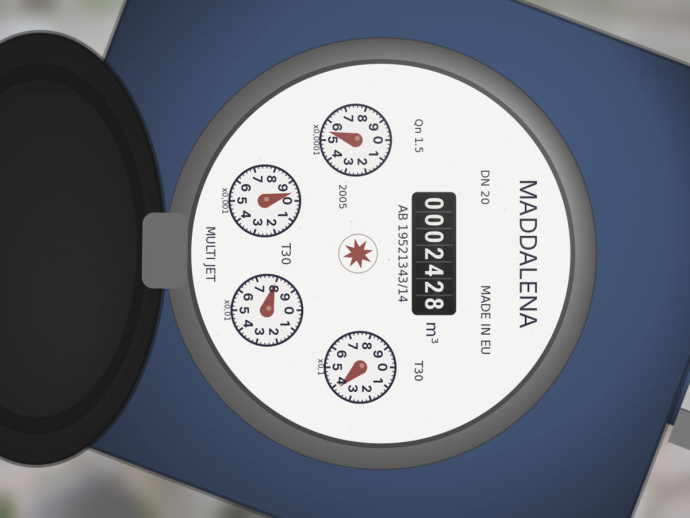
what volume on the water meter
2428.3795 m³
